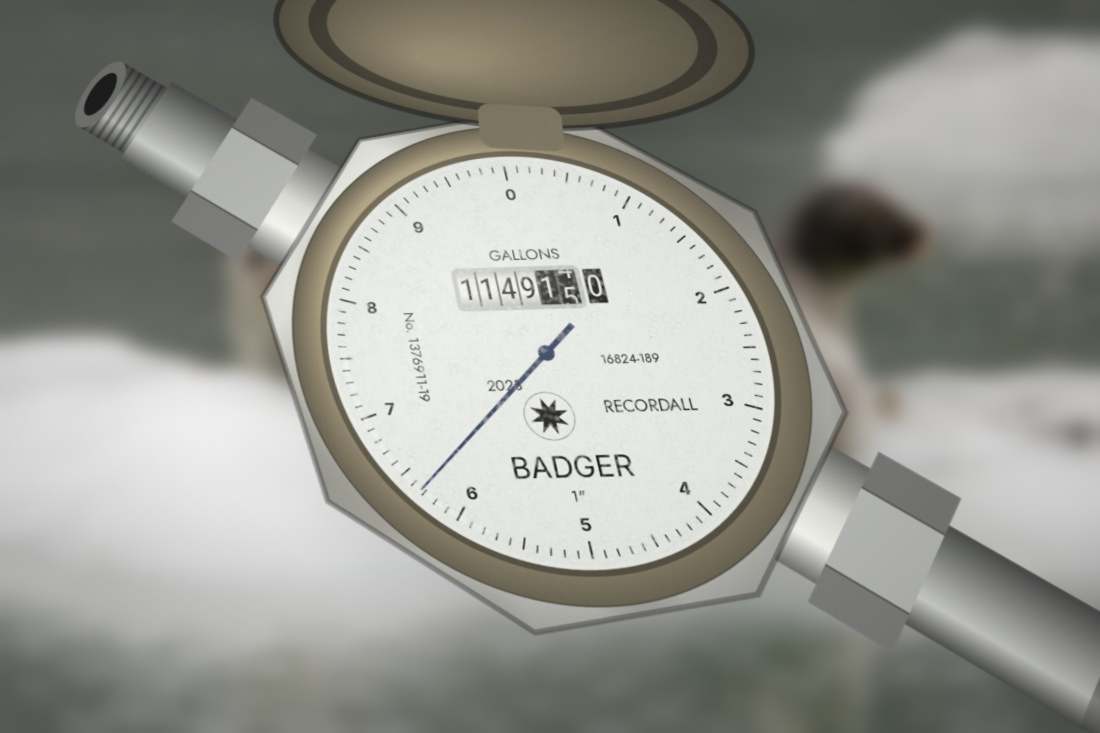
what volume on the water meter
1149146.3 gal
